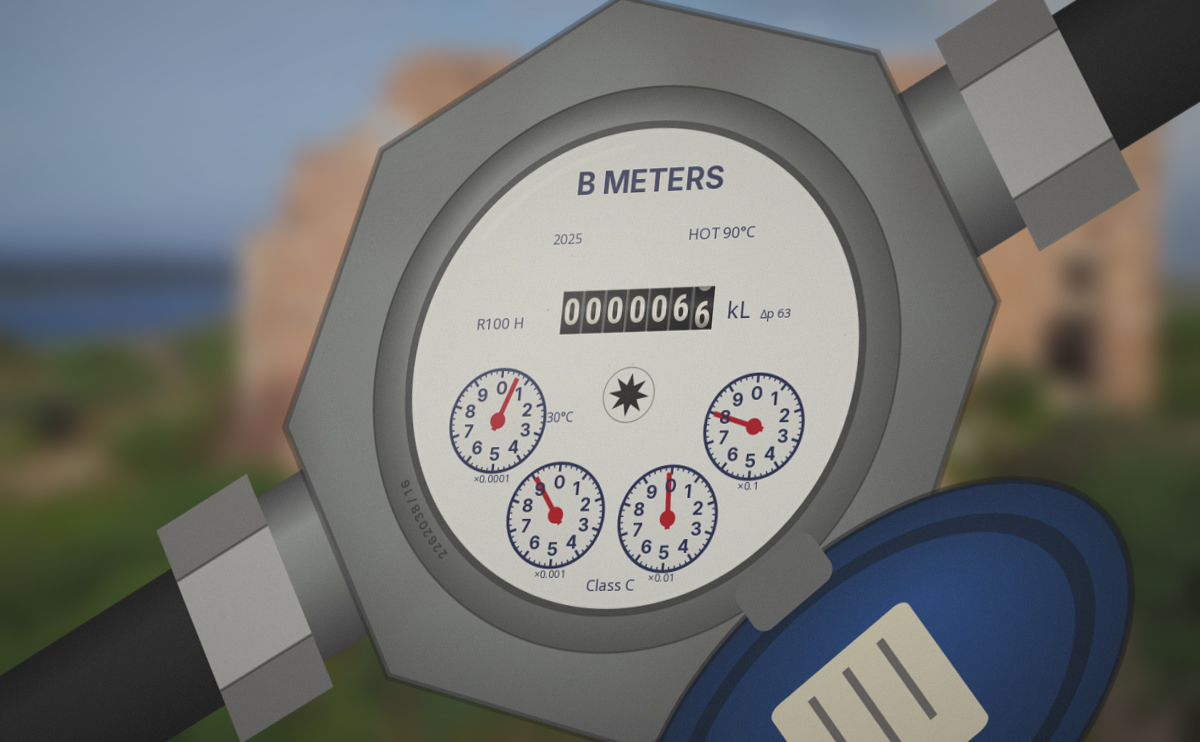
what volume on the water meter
65.7990 kL
